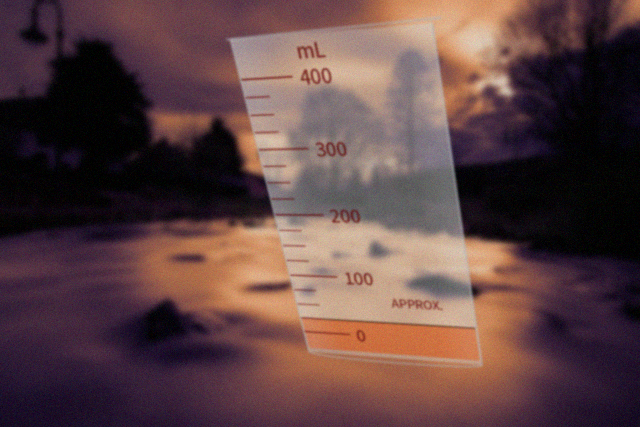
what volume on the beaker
25 mL
